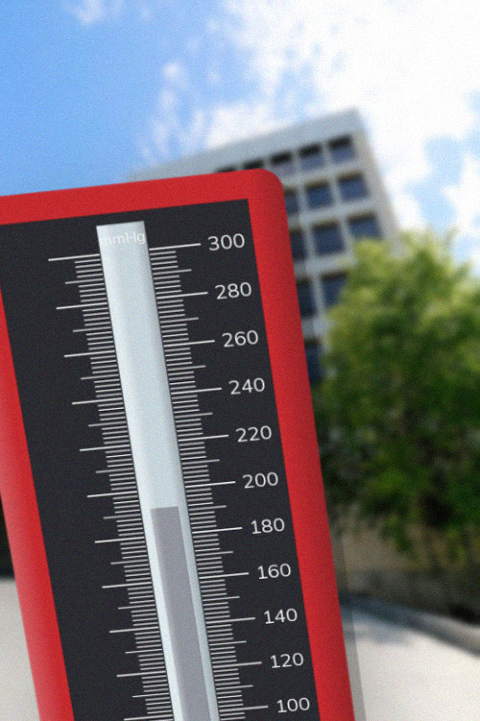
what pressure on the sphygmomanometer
192 mmHg
